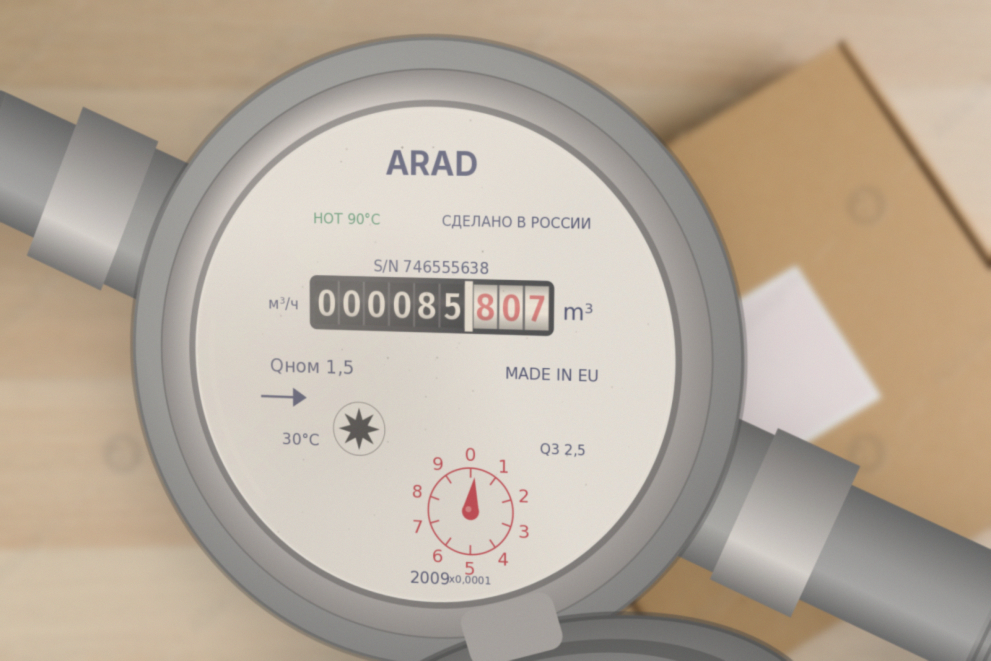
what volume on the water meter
85.8070 m³
